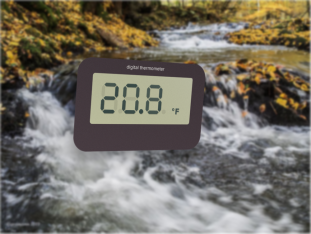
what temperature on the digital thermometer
20.8 °F
